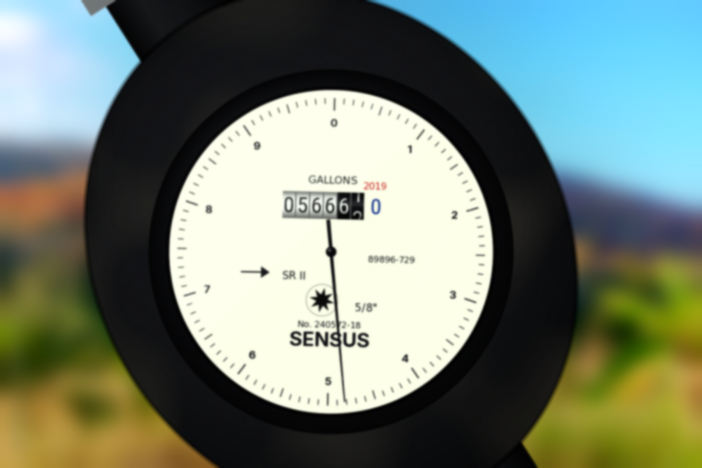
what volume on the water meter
566614.8 gal
